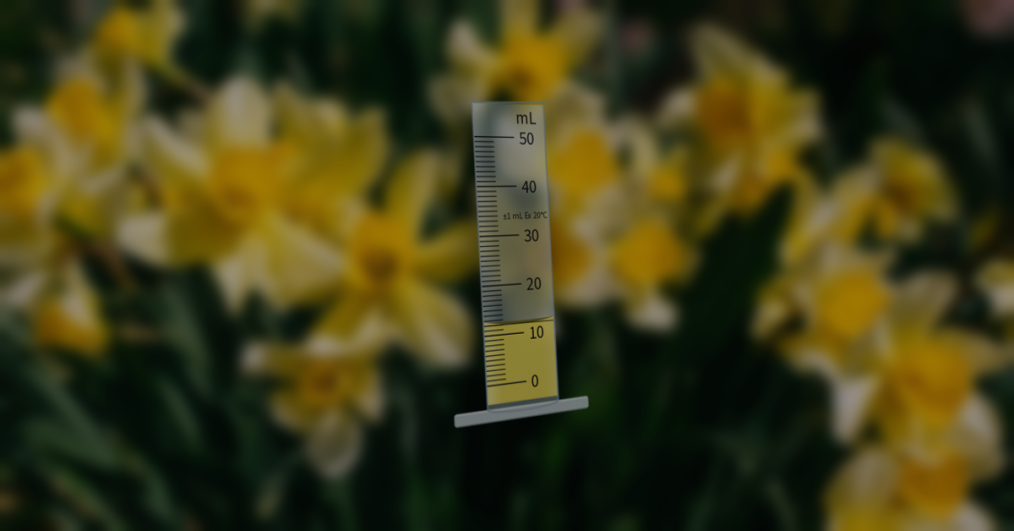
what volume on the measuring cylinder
12 mL
